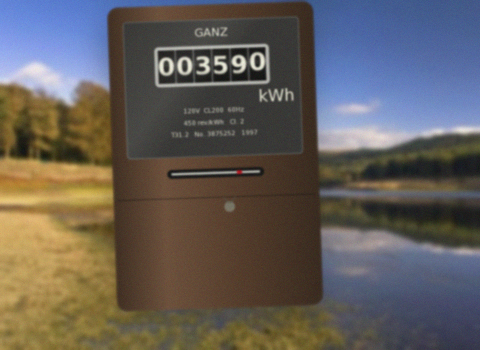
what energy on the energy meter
3590 kWh
